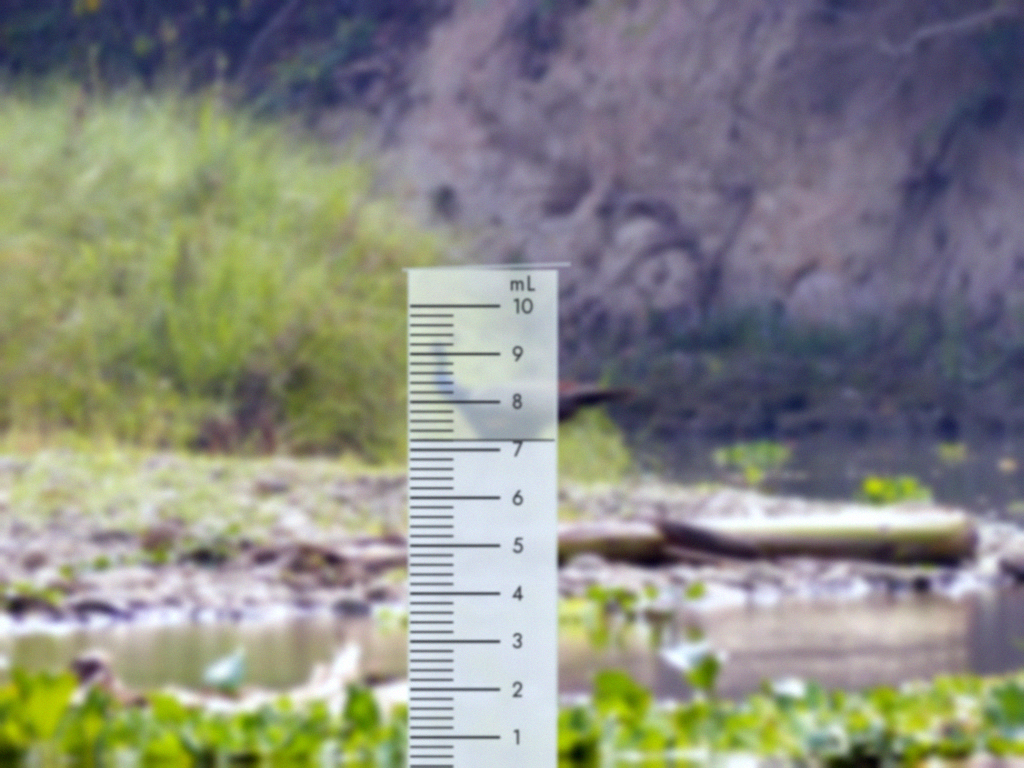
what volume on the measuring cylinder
7.2 mL
